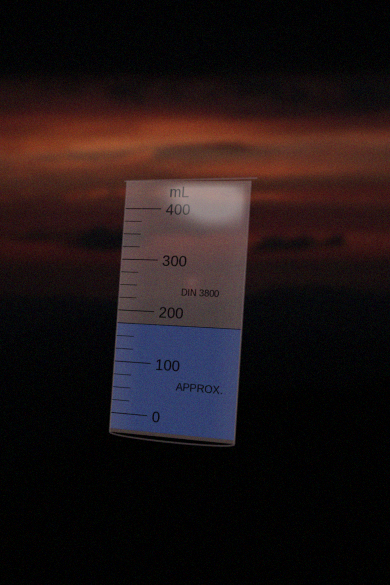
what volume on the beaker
175 mL
